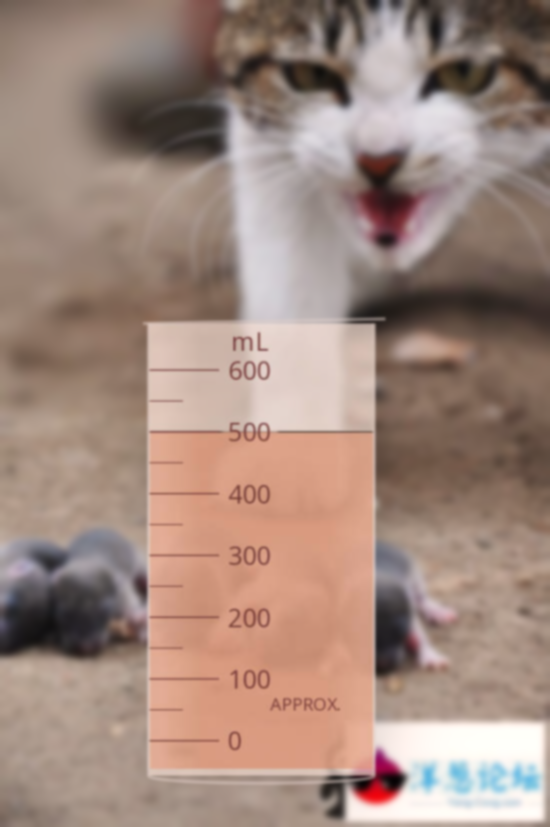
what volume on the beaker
500 mL
